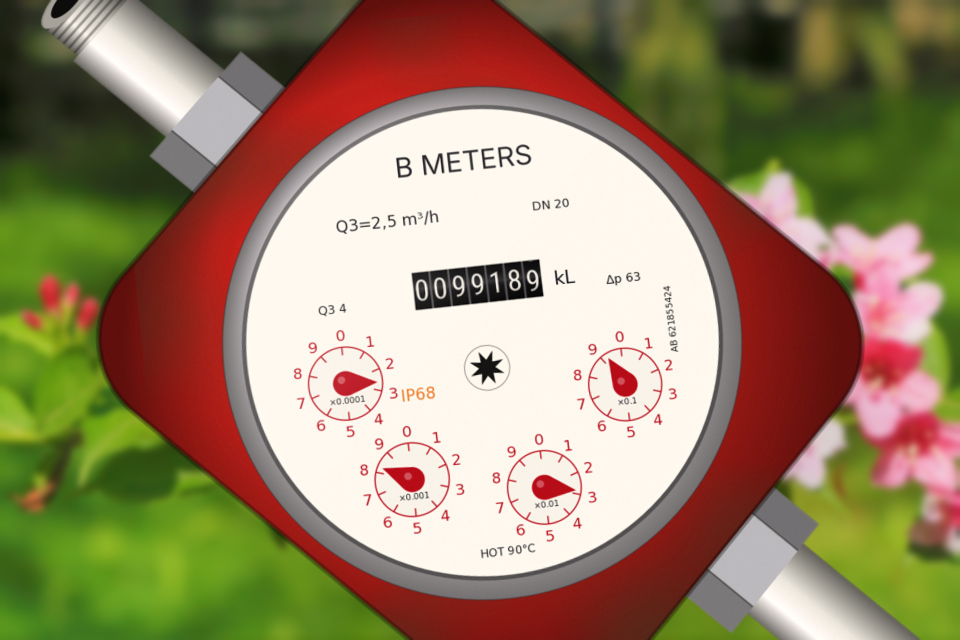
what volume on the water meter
99188.9282 kL
